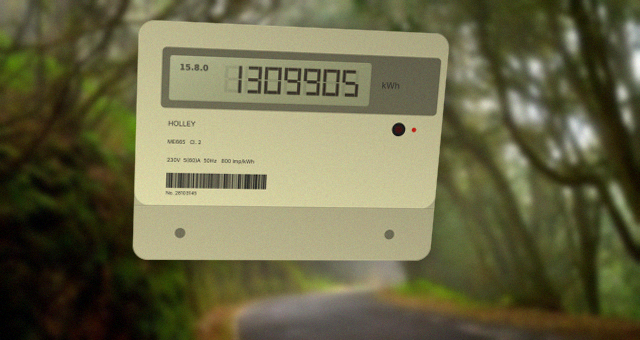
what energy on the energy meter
1309905 kWh
